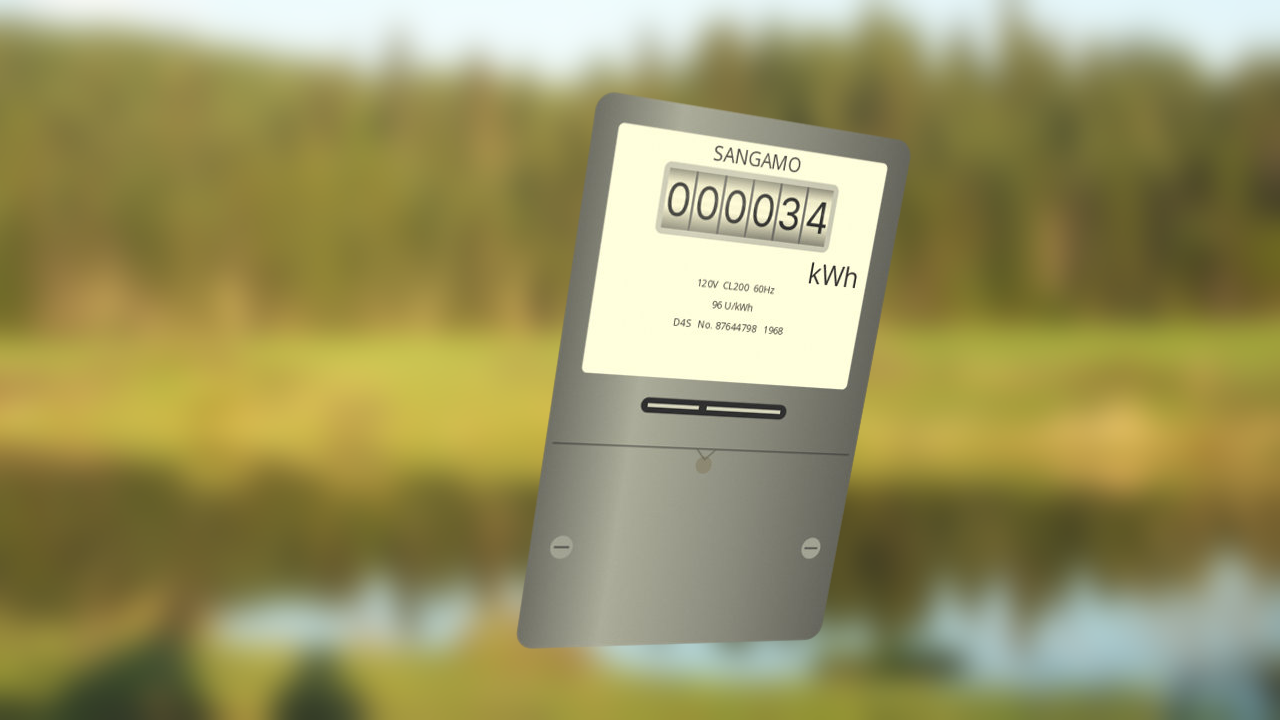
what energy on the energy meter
34 kWh
